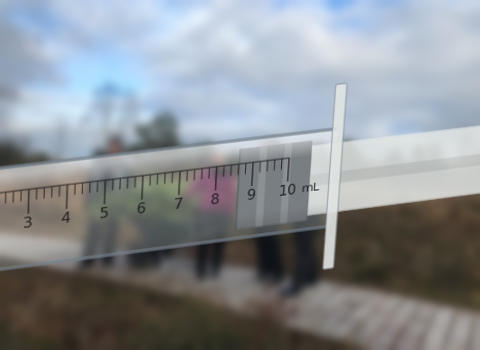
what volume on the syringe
8.6 mL
